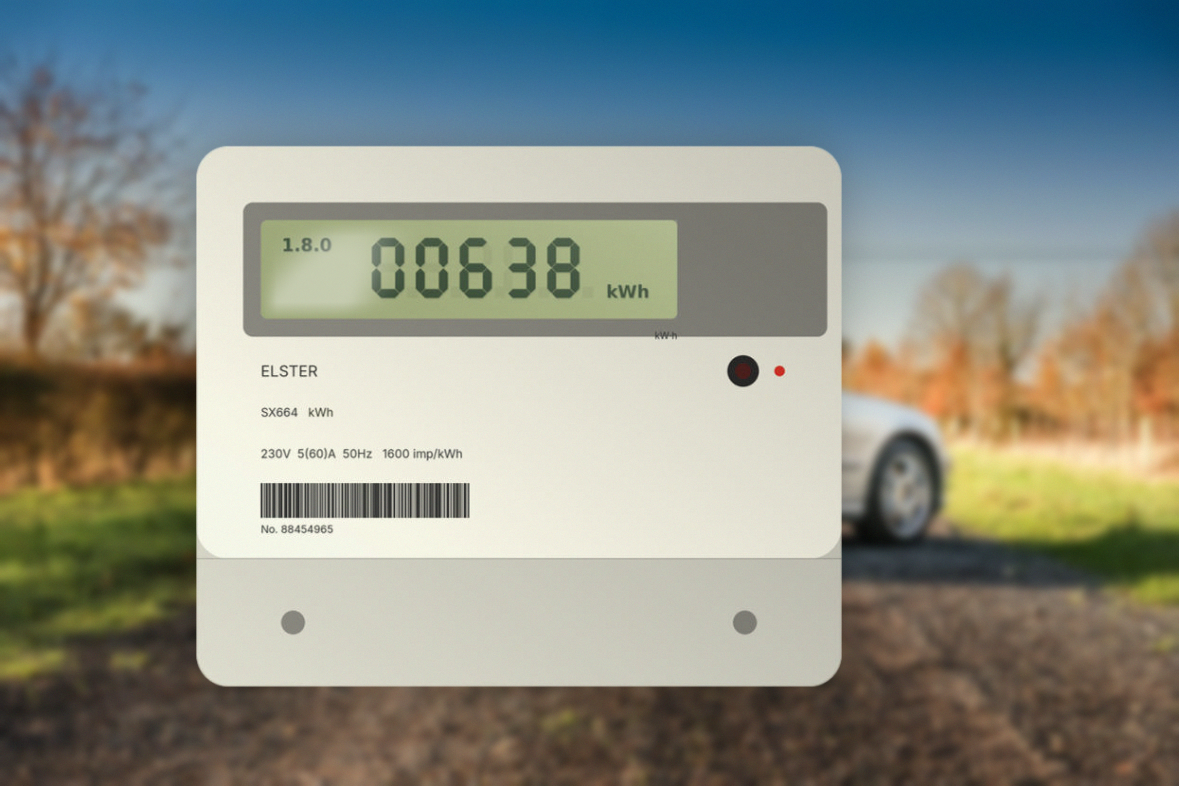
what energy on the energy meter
638 kWh
